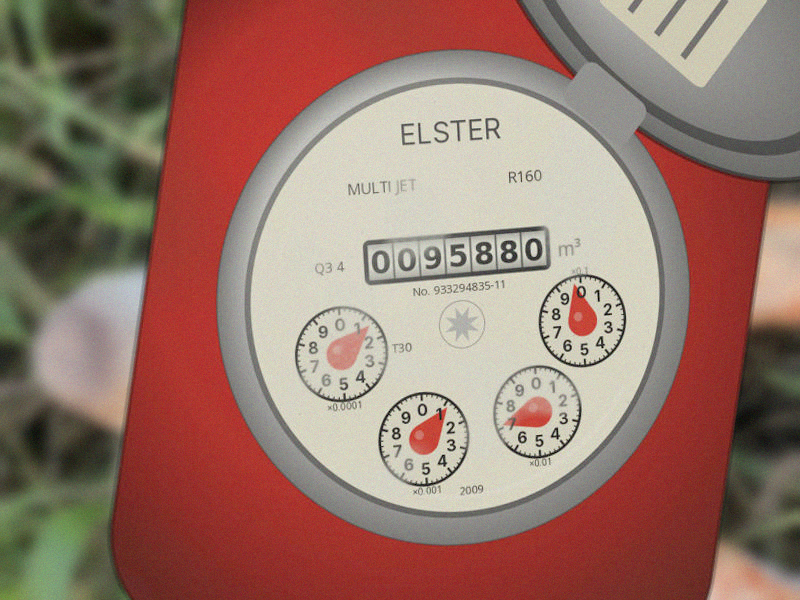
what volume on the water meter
95879.9711 m³
